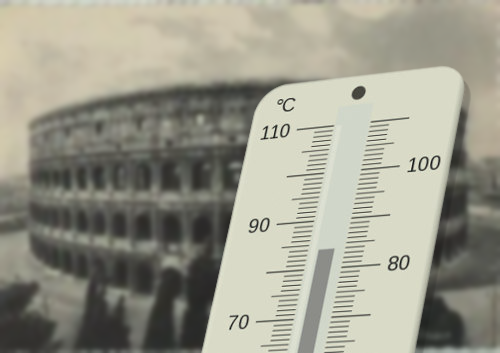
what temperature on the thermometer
84 °C
